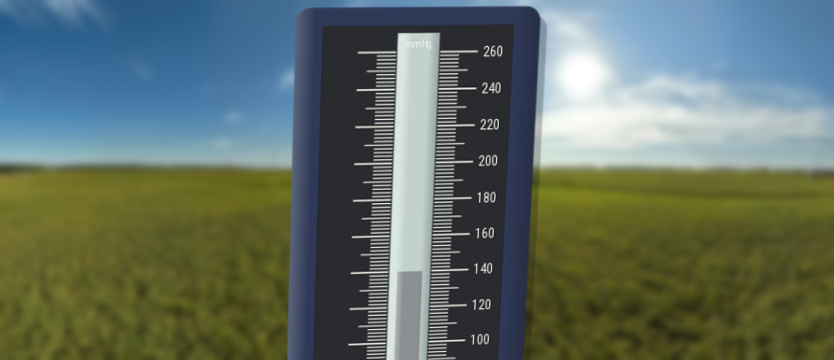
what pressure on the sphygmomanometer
140 mmHg
